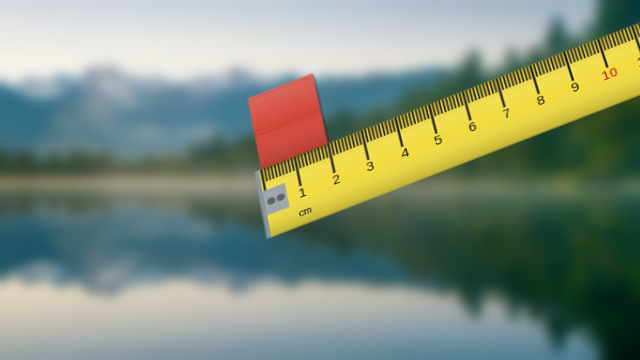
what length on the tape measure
2 cm
